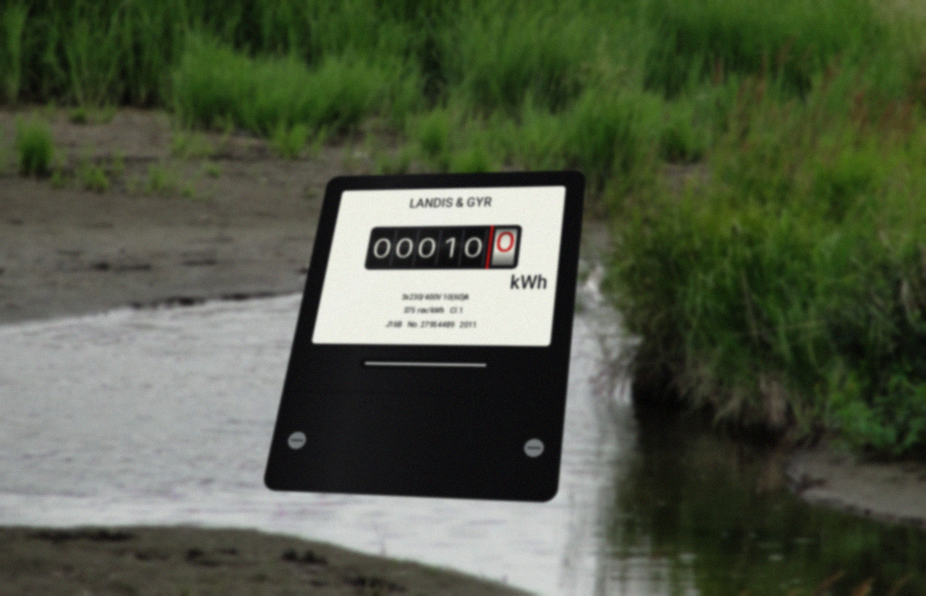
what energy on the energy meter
10.0 kWh
